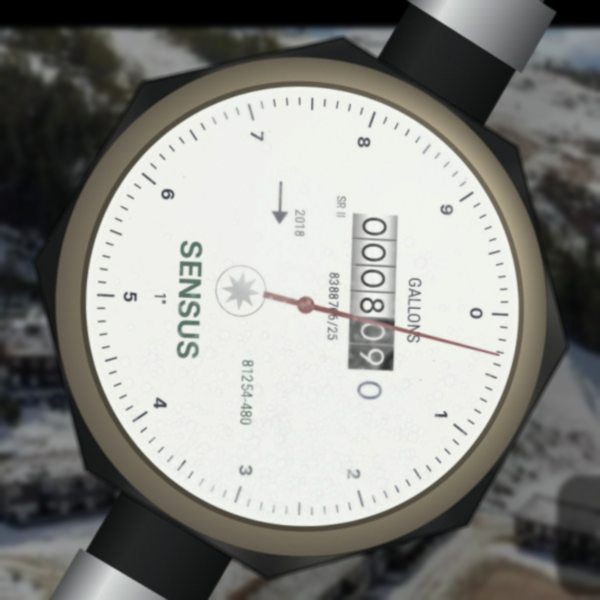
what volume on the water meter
8090.3 gal
